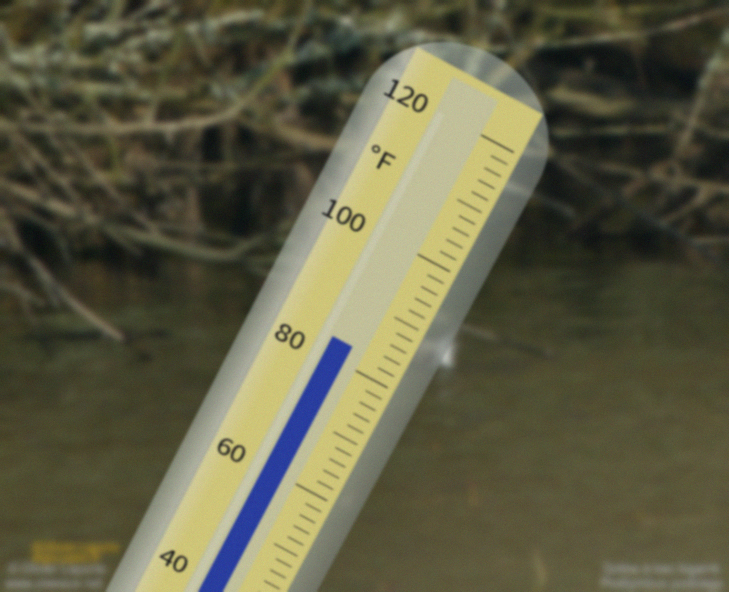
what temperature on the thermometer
83 °F
